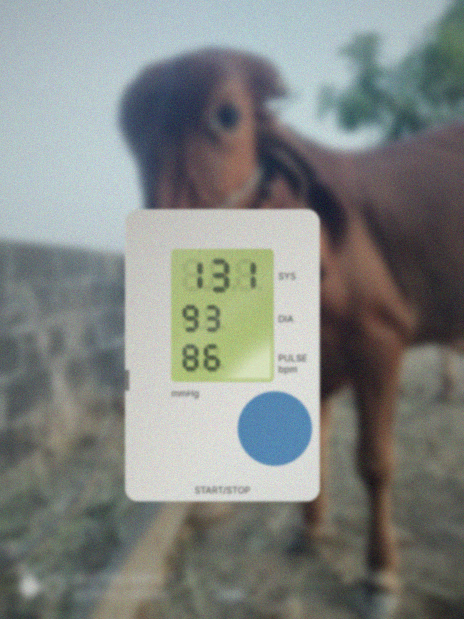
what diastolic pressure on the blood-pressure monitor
93 mmHg
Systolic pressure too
131 mmHg
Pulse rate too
86 bpm
